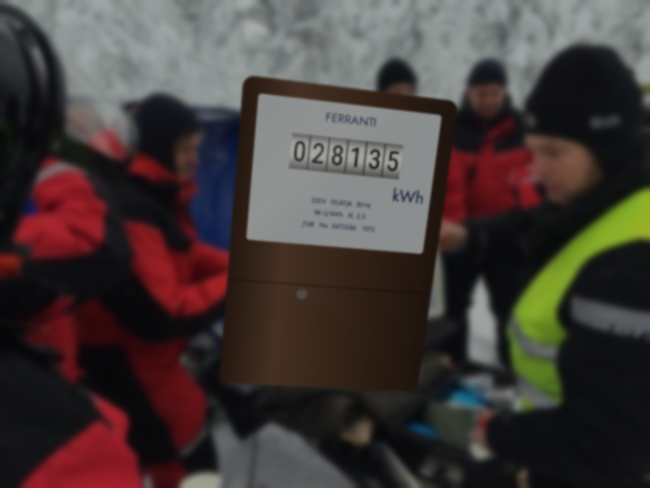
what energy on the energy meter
28135 kWh
